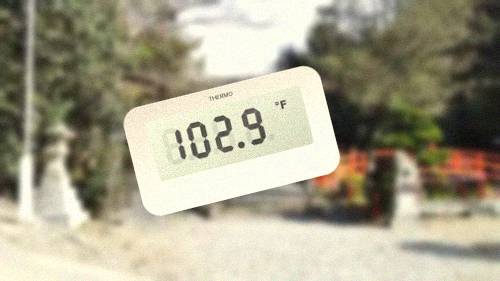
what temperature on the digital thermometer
102.9 °F
